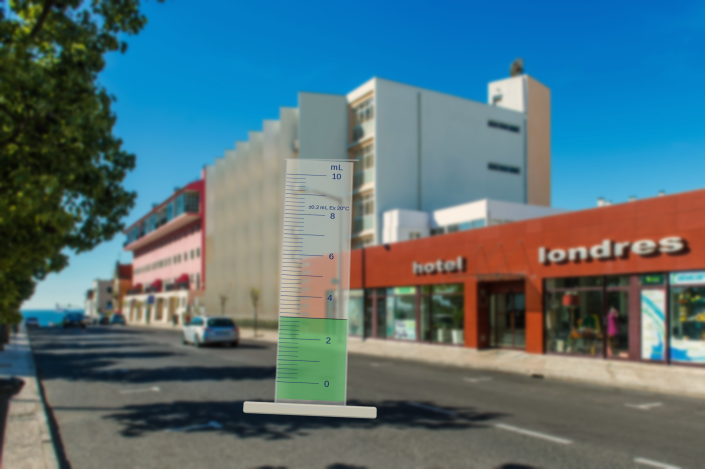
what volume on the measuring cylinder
3 mL
